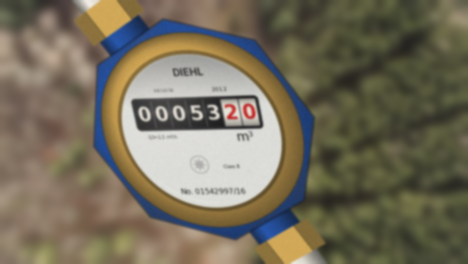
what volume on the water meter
53.20 m³
